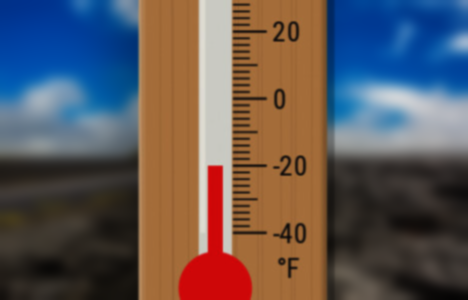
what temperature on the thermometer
-20 °F
